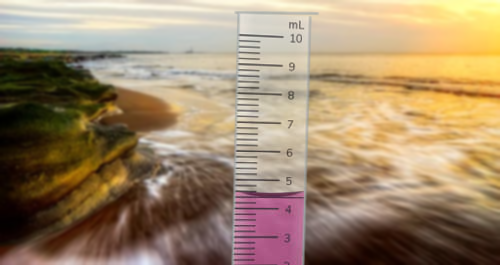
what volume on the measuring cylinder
4.4 mL
